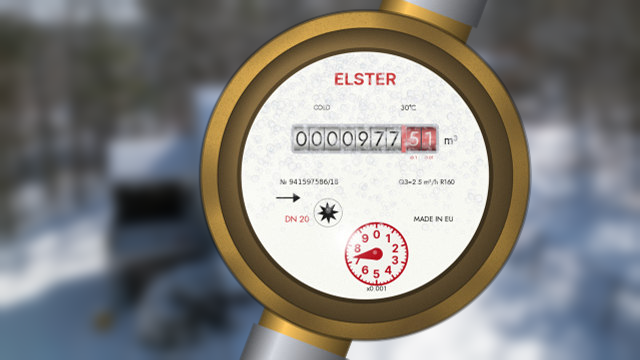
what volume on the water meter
977.517 m³
